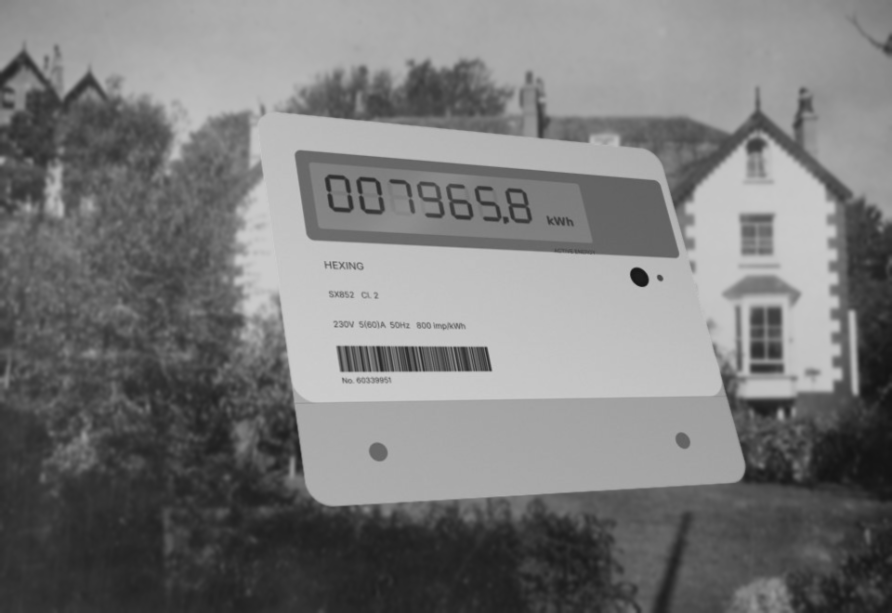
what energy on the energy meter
7965.8 kWh
